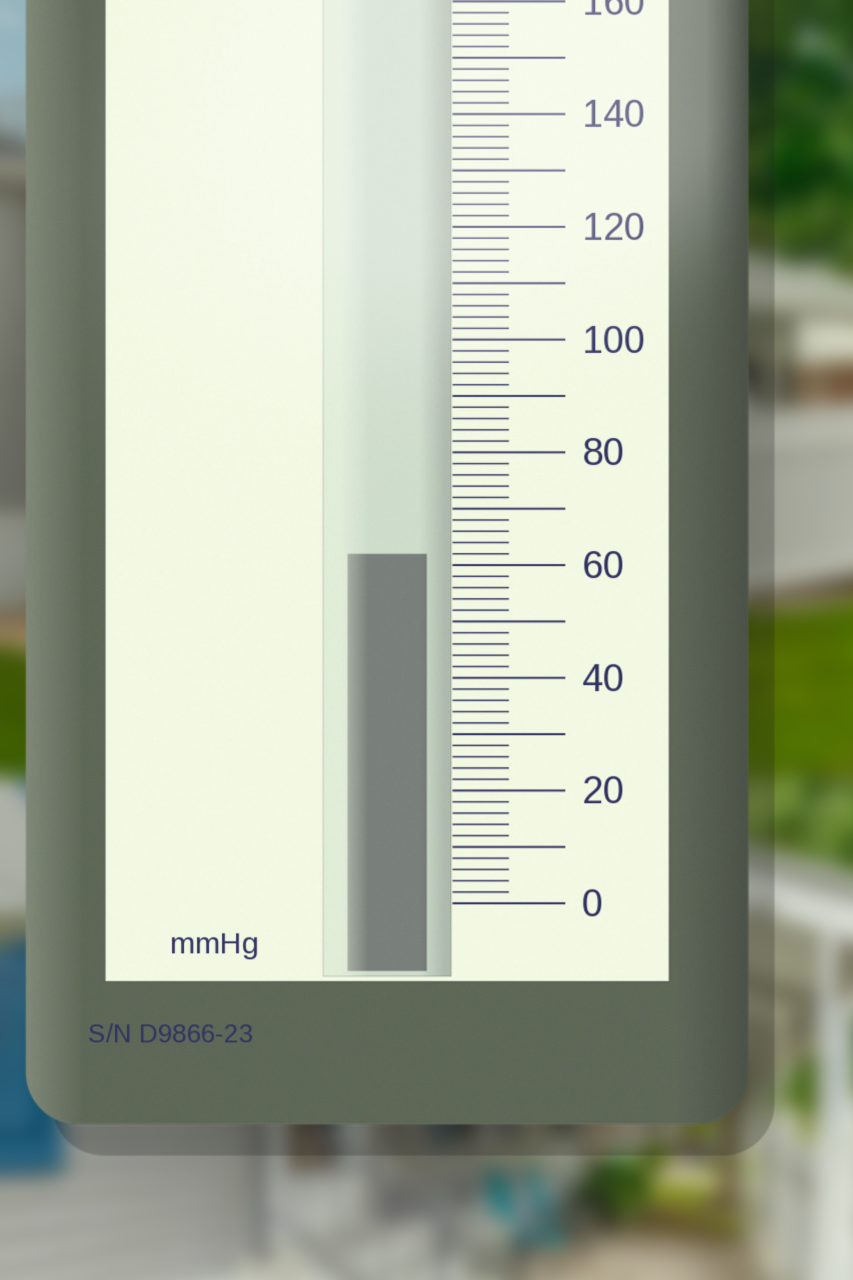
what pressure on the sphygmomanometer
62 mmHg
